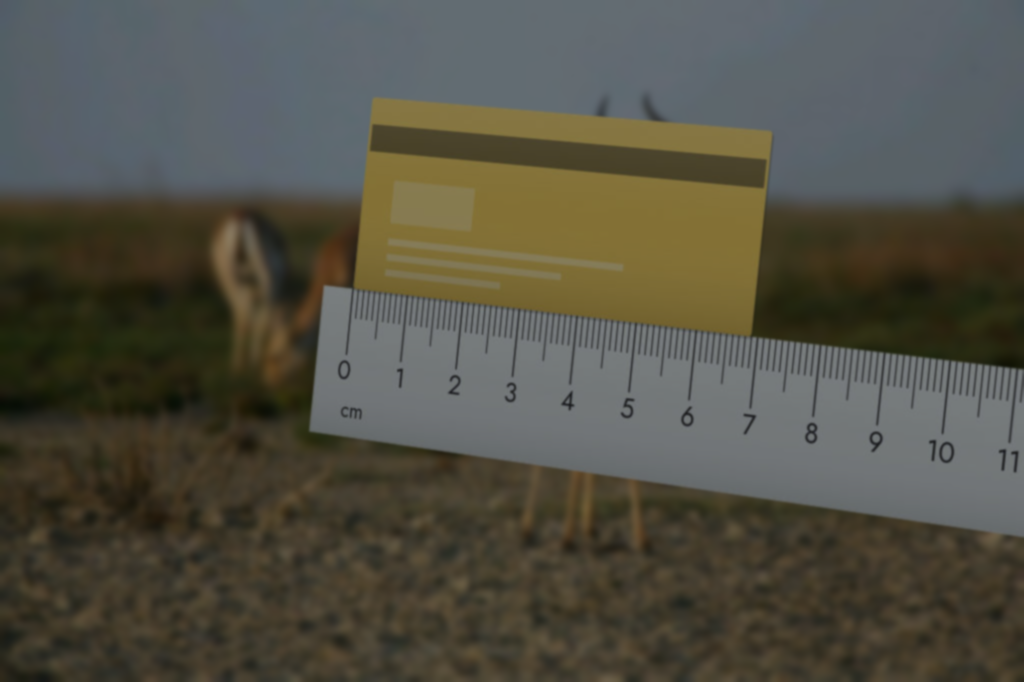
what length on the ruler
6.9 cm
